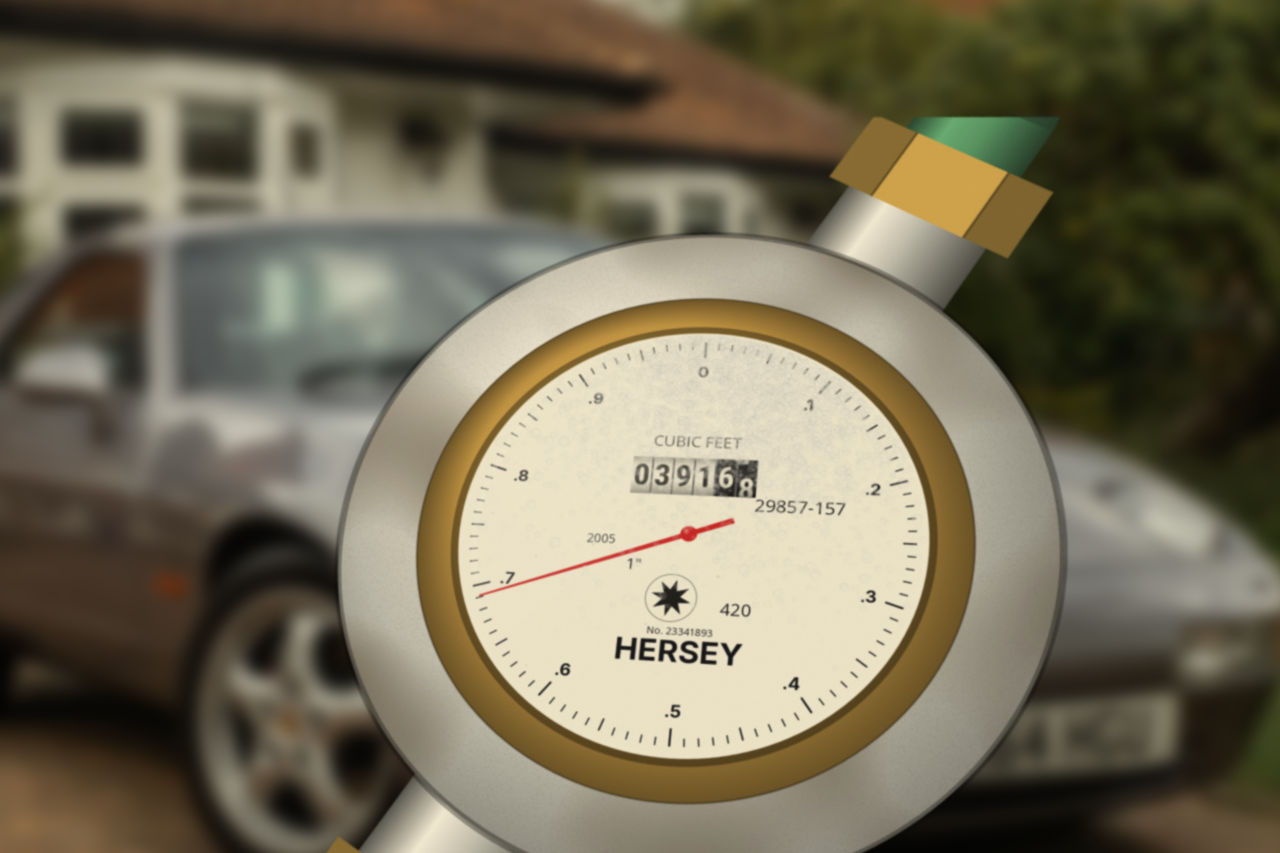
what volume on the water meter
39167.69 ft³
